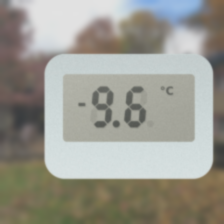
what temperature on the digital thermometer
-9.6 °C
